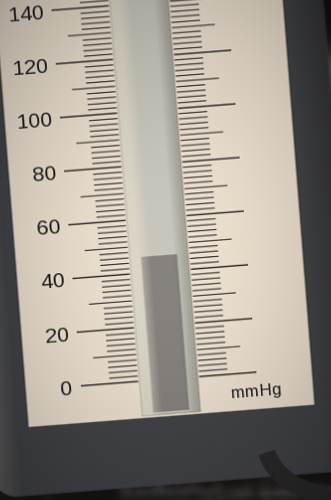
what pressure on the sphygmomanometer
46 mmHg
